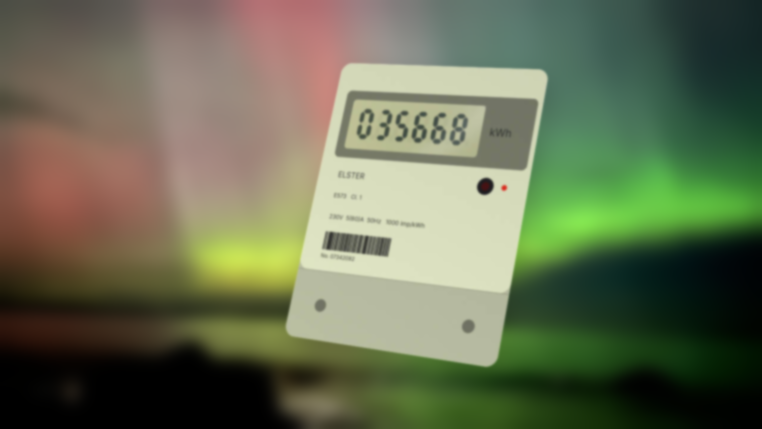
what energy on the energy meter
35668 kWh
